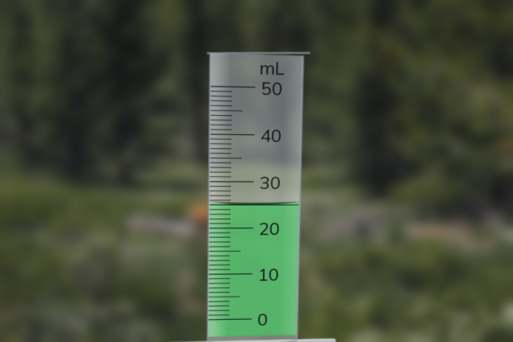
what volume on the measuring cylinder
25 mL
